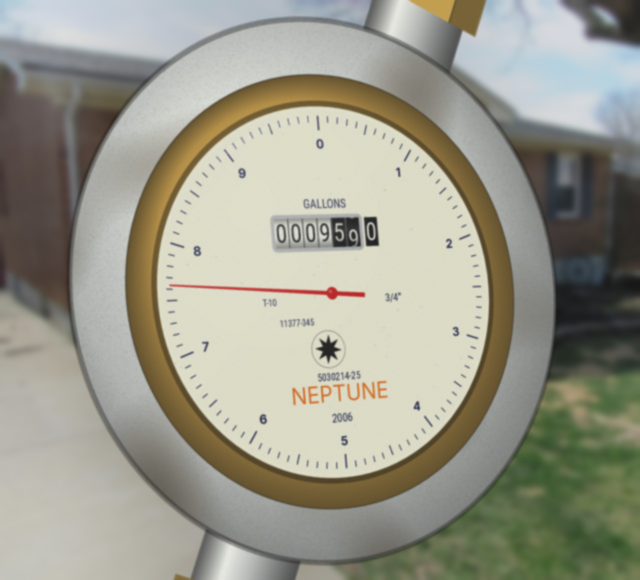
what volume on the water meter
9587.6 gal
